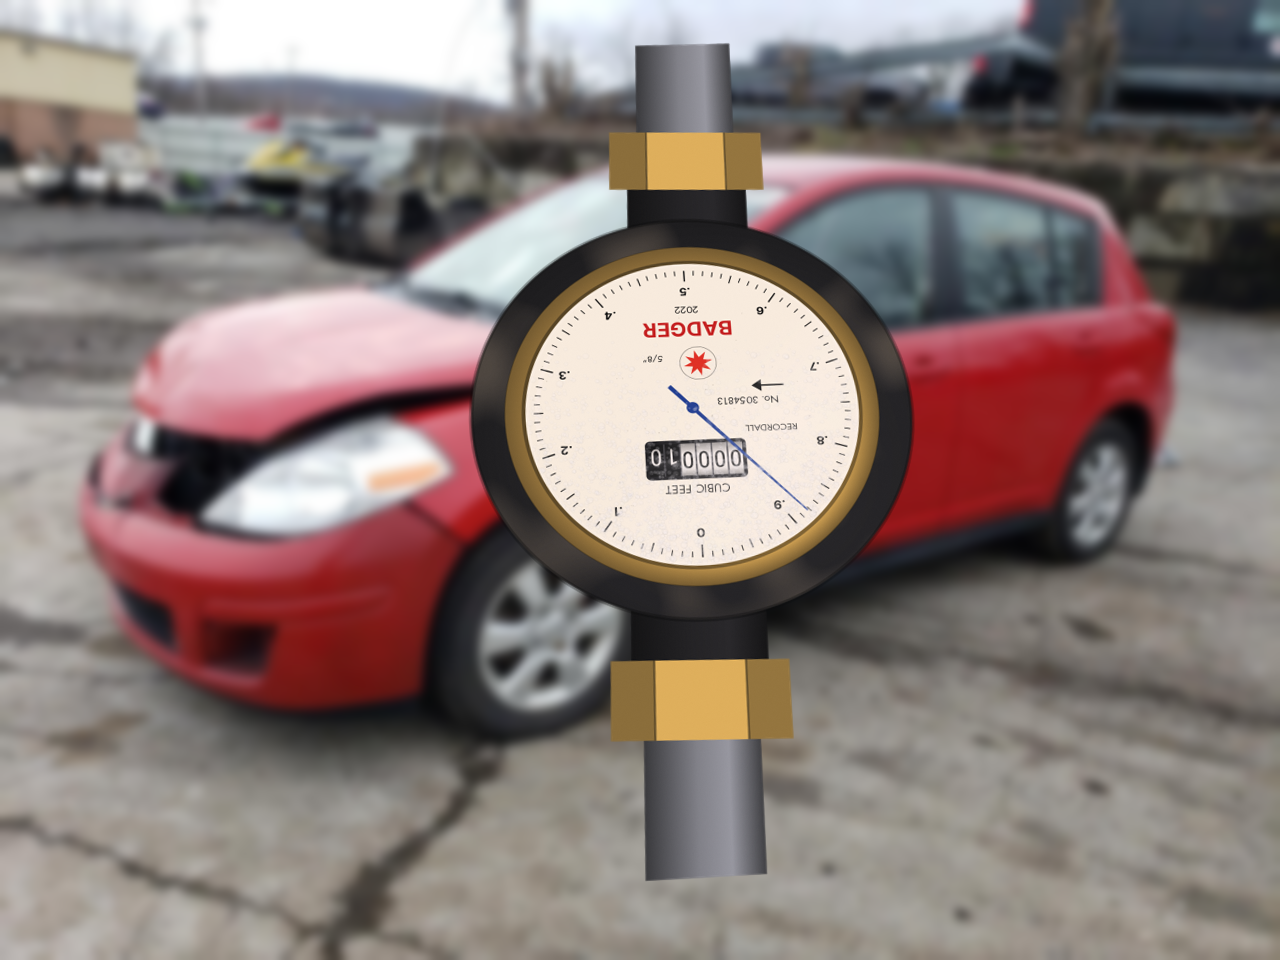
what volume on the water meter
9.88 ft³
